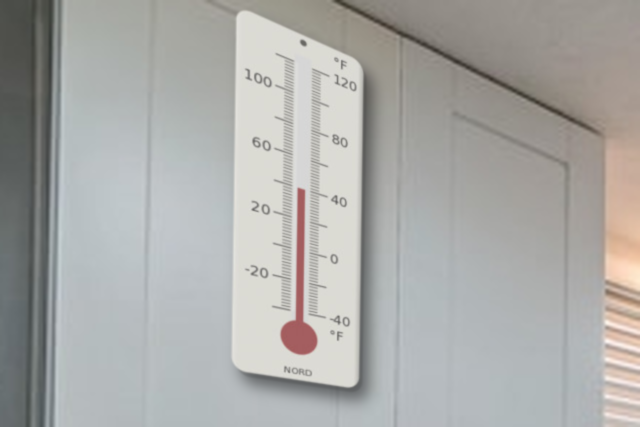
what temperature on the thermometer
40 °F
